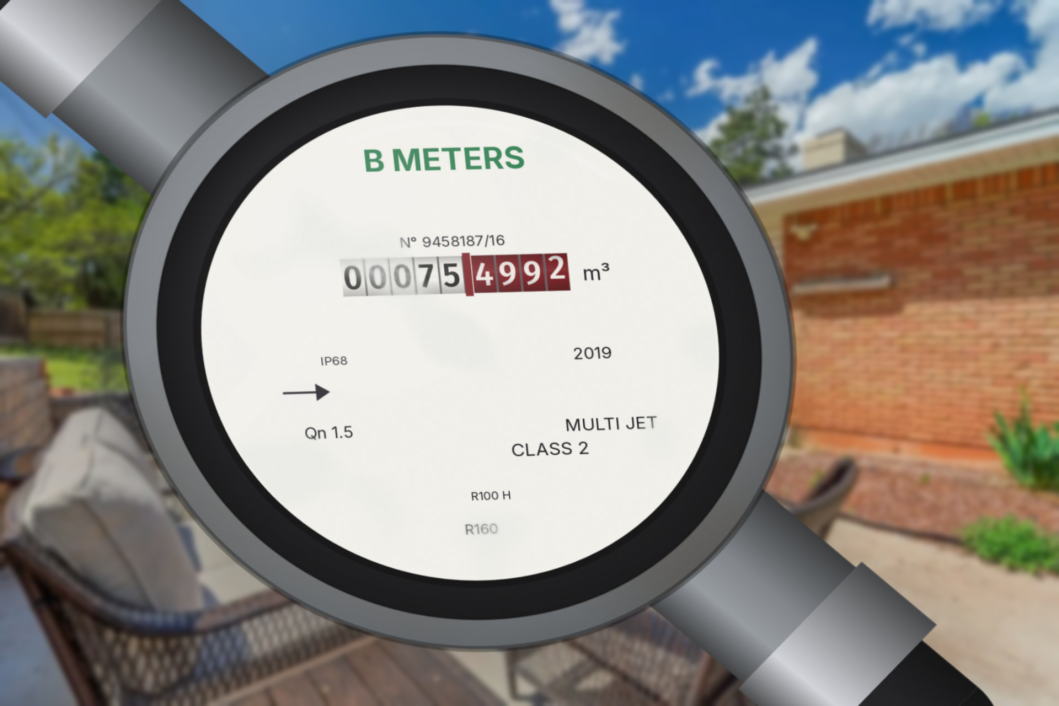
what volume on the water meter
75.4992 m³
